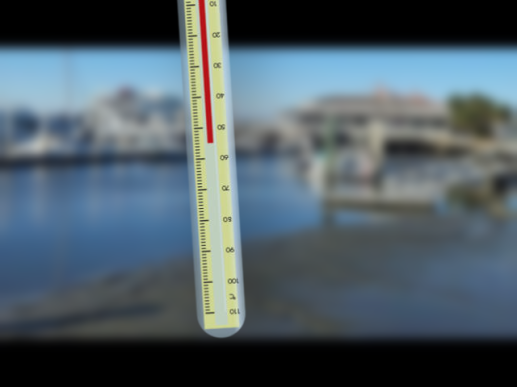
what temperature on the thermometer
55 °C
